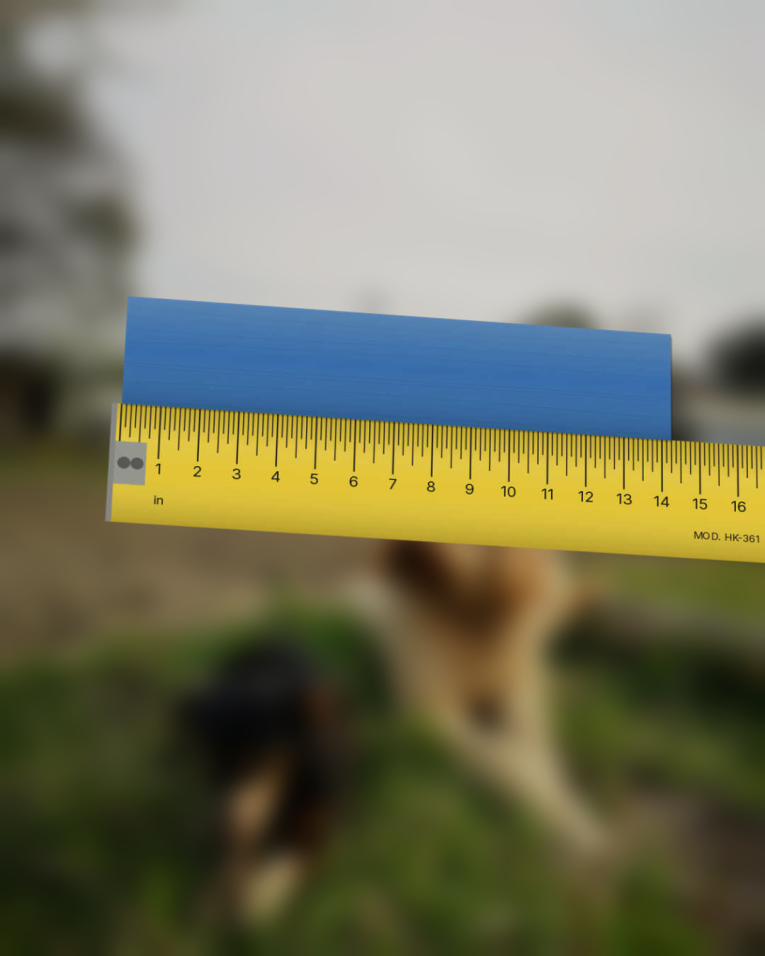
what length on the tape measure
14.25 in
